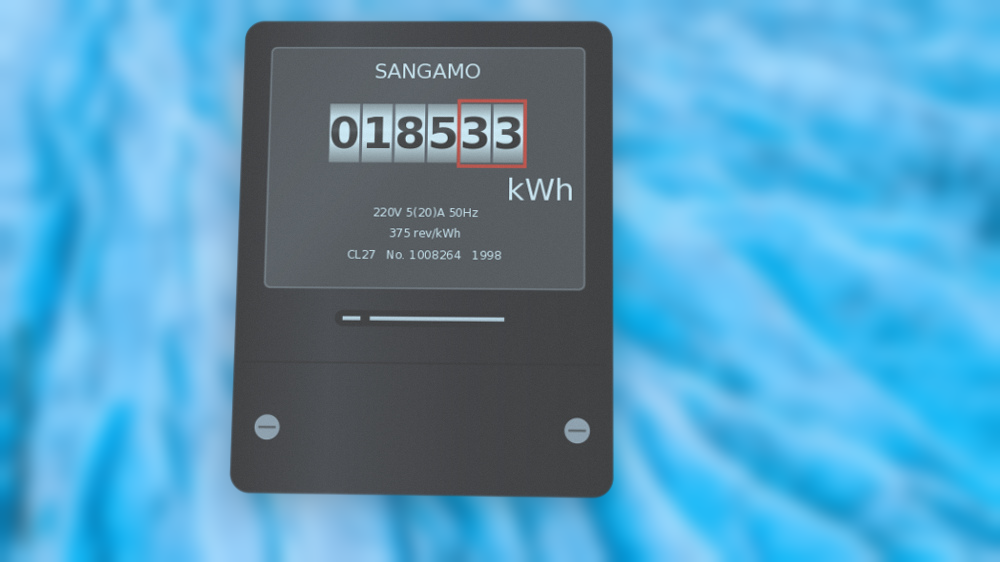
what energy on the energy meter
185.33 kWh
